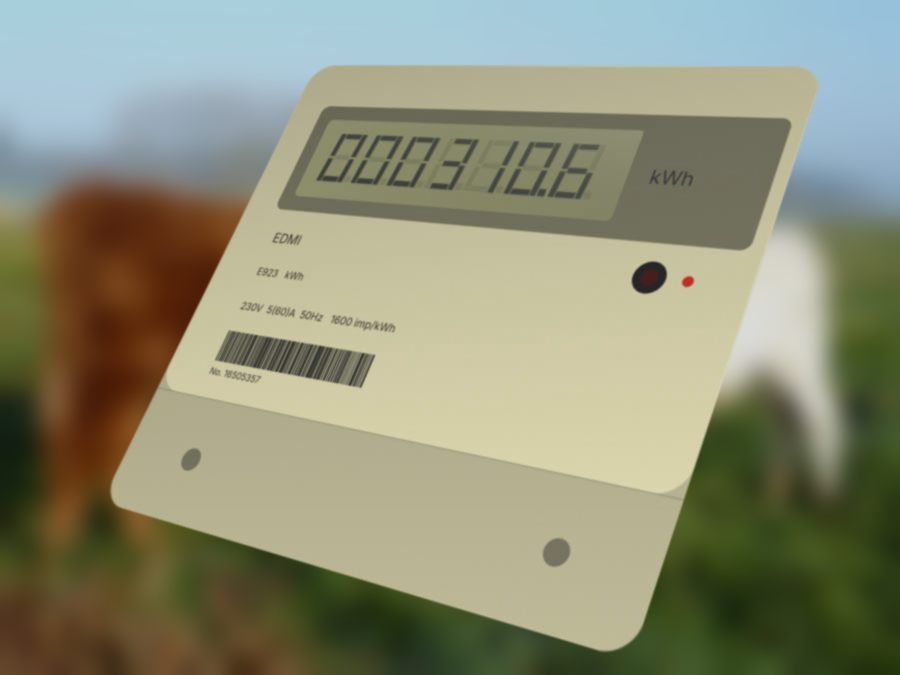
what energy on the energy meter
310.6 kWh
